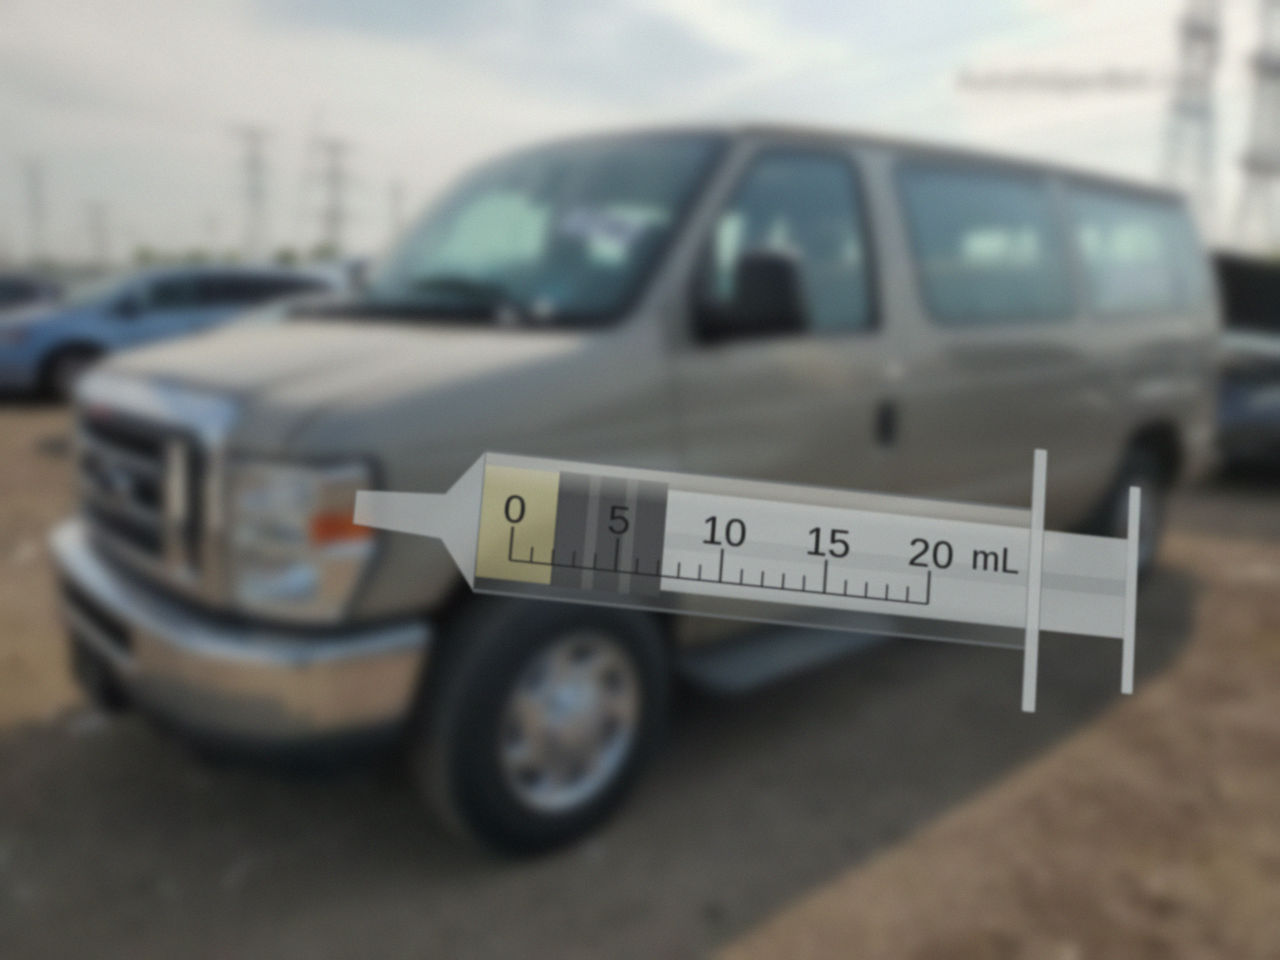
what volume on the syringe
2 mL
